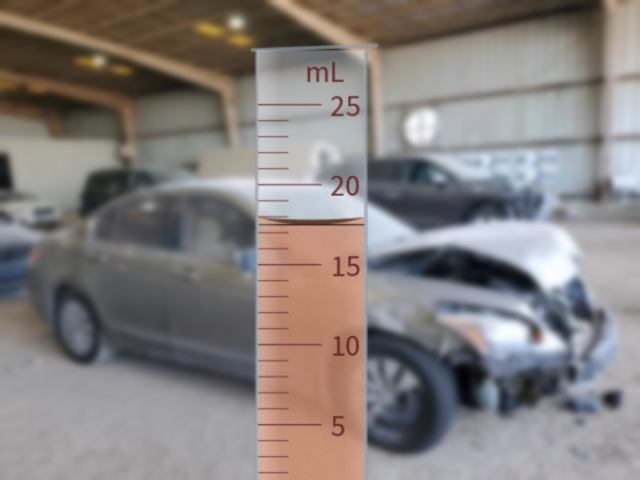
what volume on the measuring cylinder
17.5 mL
